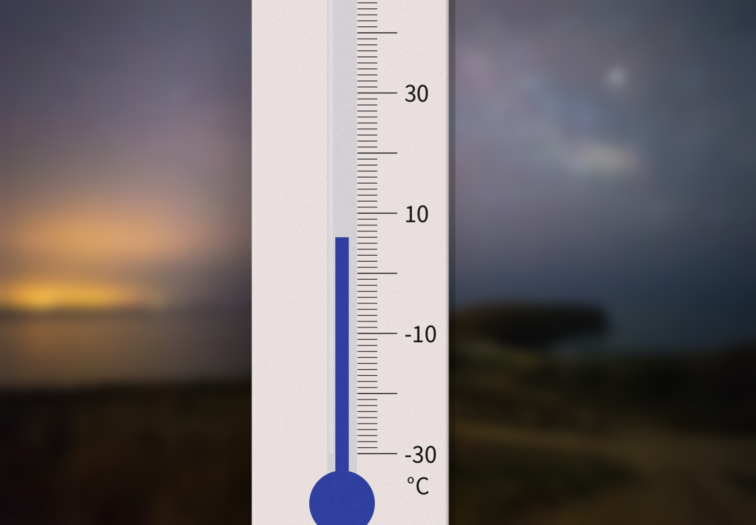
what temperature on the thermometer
6 °C
